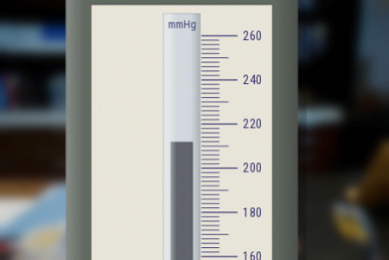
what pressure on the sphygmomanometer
212 mmHg
